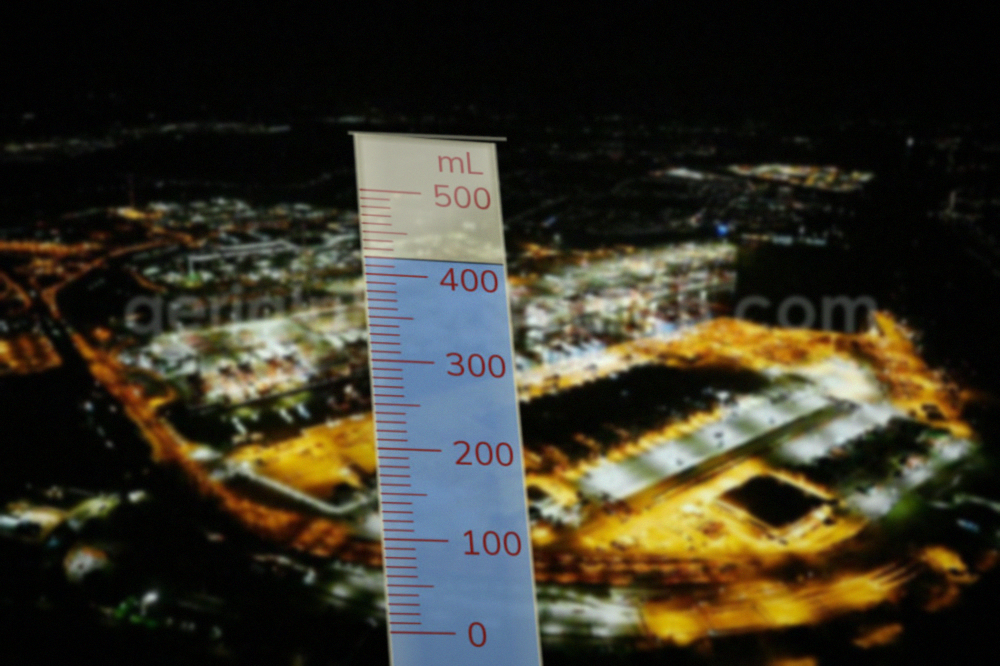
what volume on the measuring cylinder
420 mL
